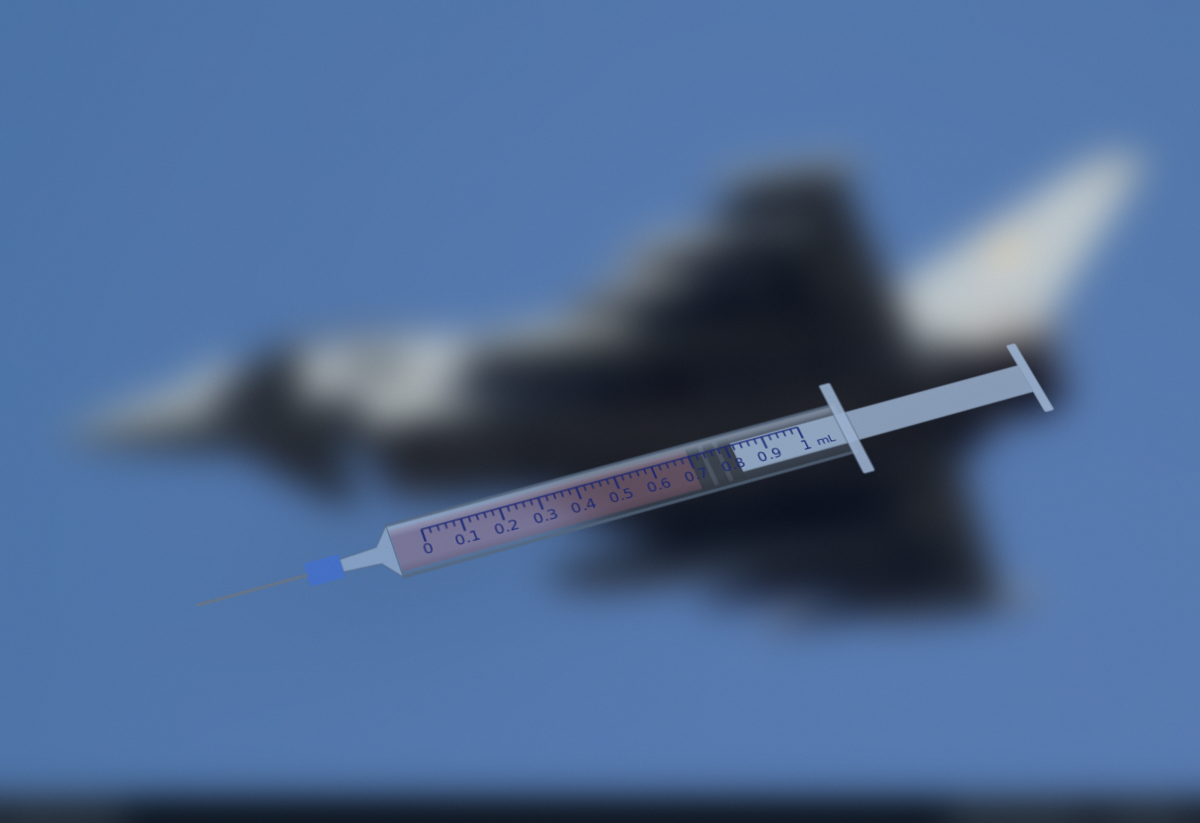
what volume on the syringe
0.7 mL
